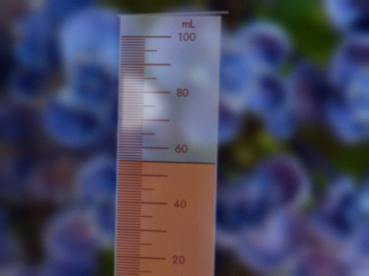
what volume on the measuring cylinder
55 mL
